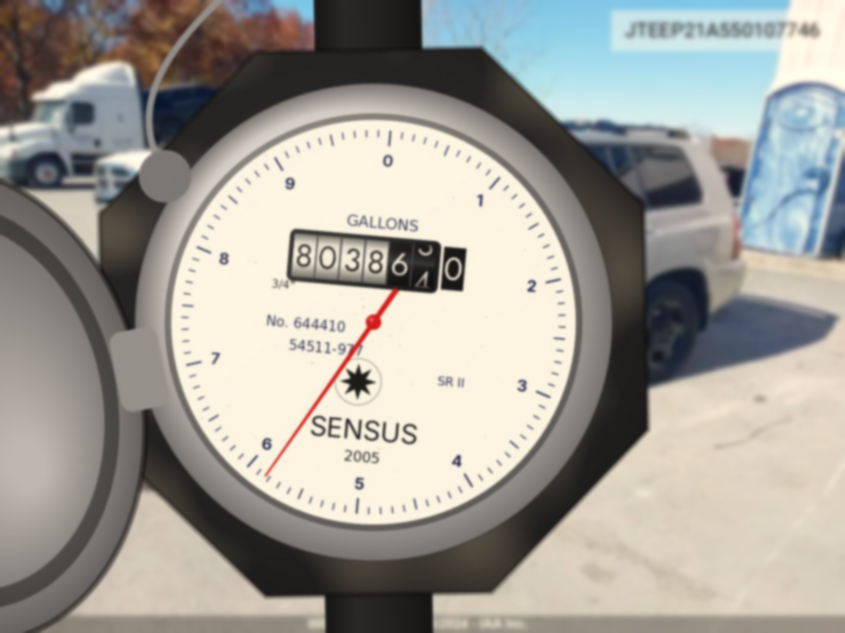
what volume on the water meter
8038635.8 gal
